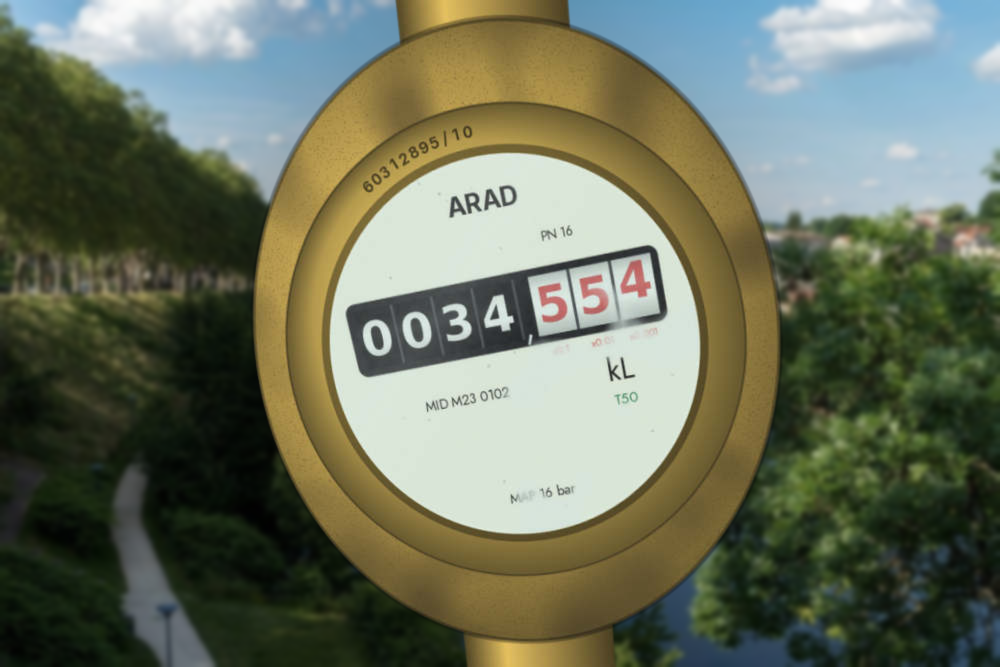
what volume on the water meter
34.554 kL
